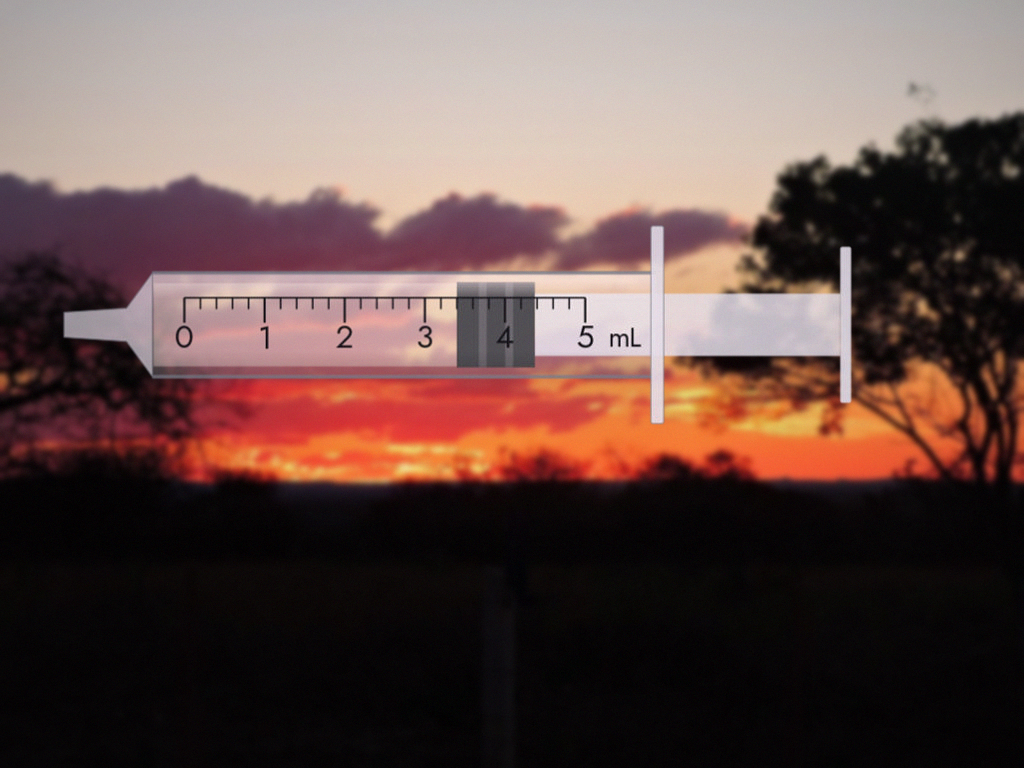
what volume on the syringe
3.4 mL
